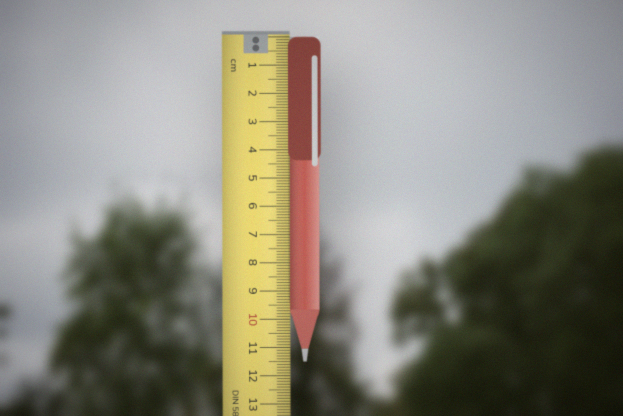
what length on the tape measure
11.5 cm
